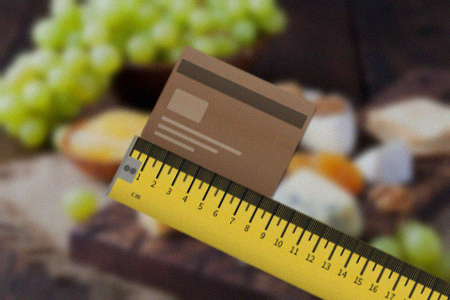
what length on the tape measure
8.5 cm
